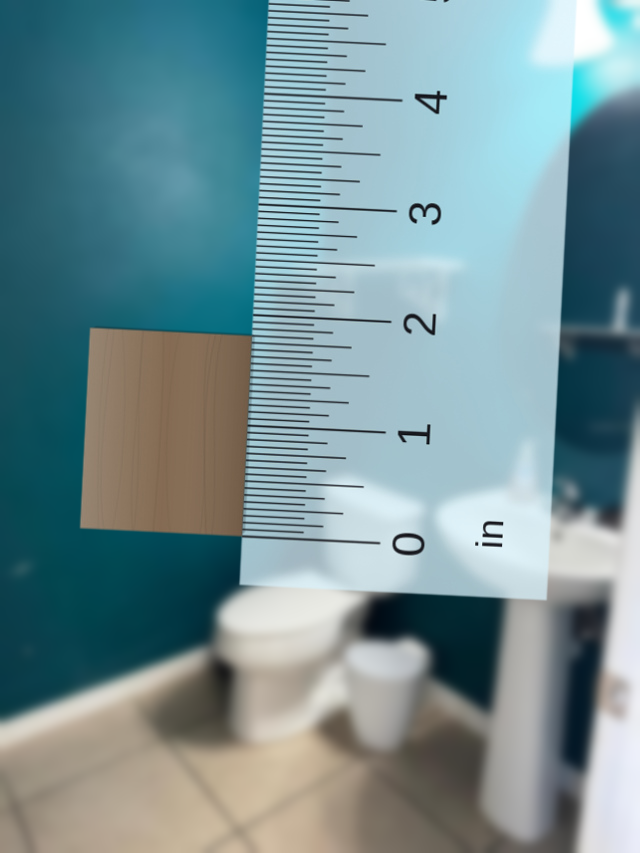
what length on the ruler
1.8125 in
